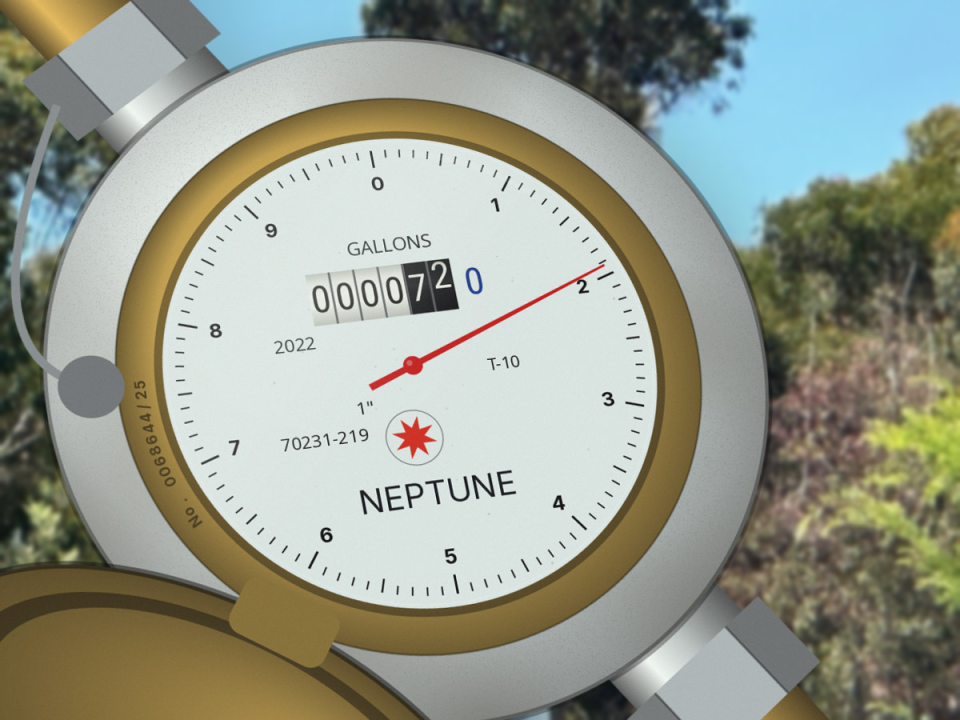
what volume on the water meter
721.9 gal
